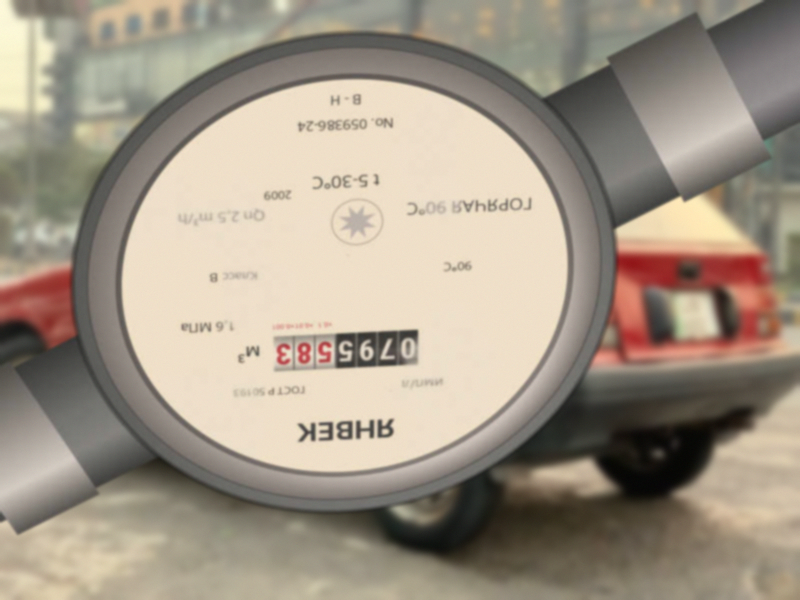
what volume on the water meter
795.583 m³
